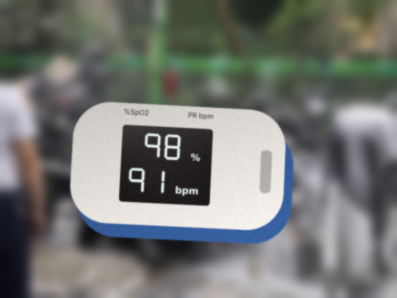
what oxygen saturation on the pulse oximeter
98 %
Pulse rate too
91 bpm
